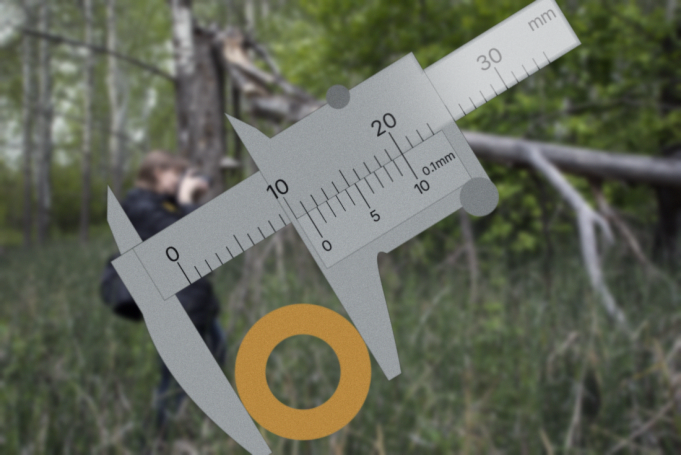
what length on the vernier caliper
11.0 mm
